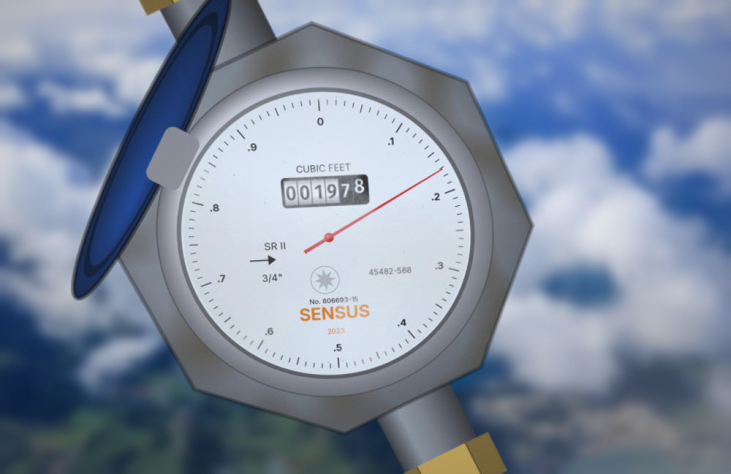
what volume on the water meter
1978.17 ft³
